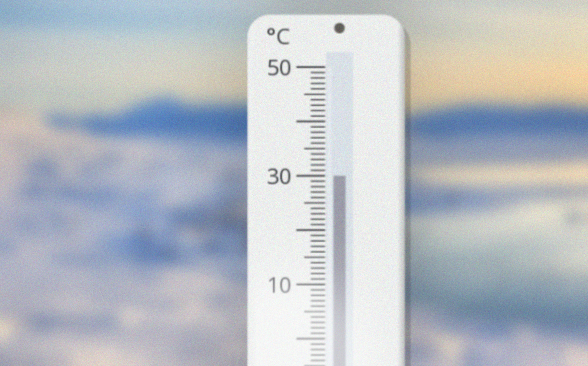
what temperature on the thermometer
30 °C
